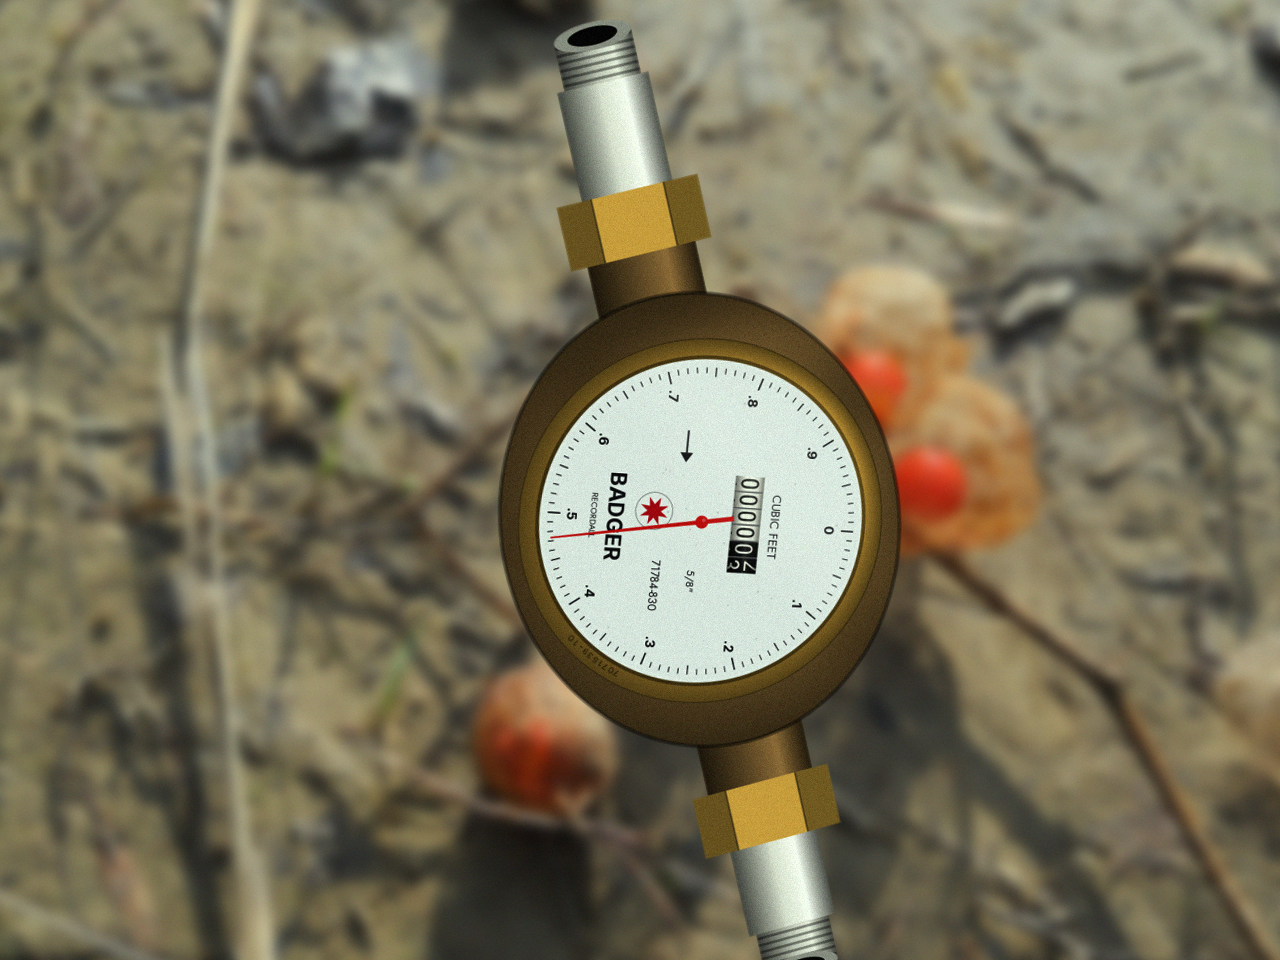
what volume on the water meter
2.47 ft³
